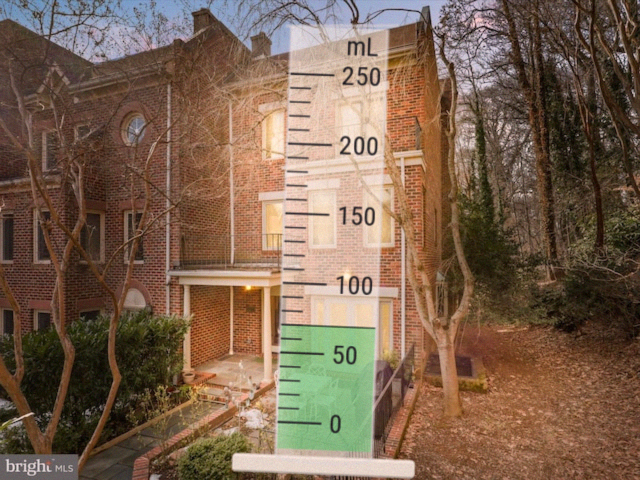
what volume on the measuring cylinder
70 mL
